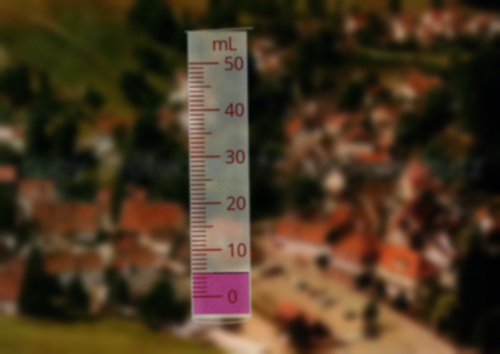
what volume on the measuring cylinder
5 mL
